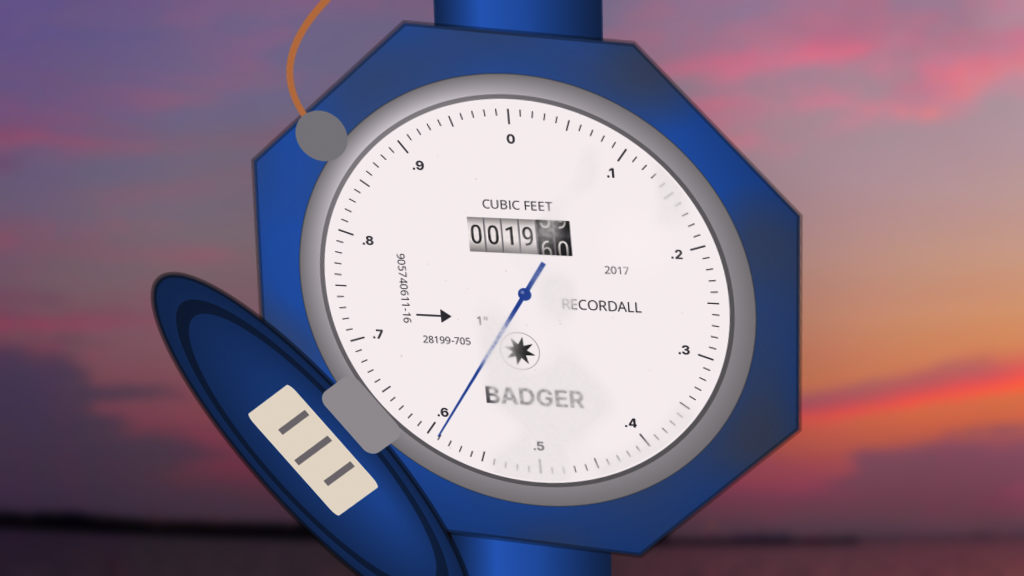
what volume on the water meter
1959.59 ft³
